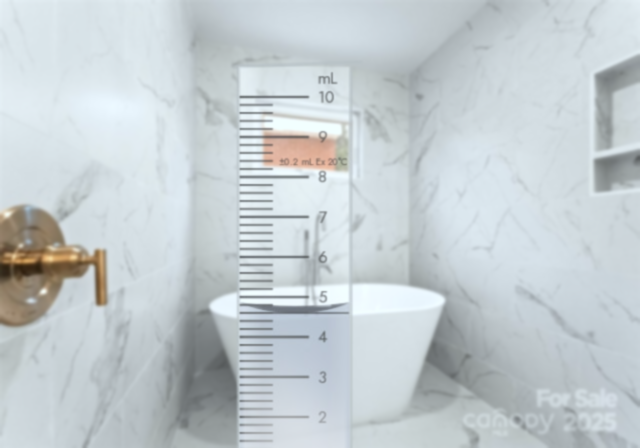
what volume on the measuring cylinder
4.6 mL
